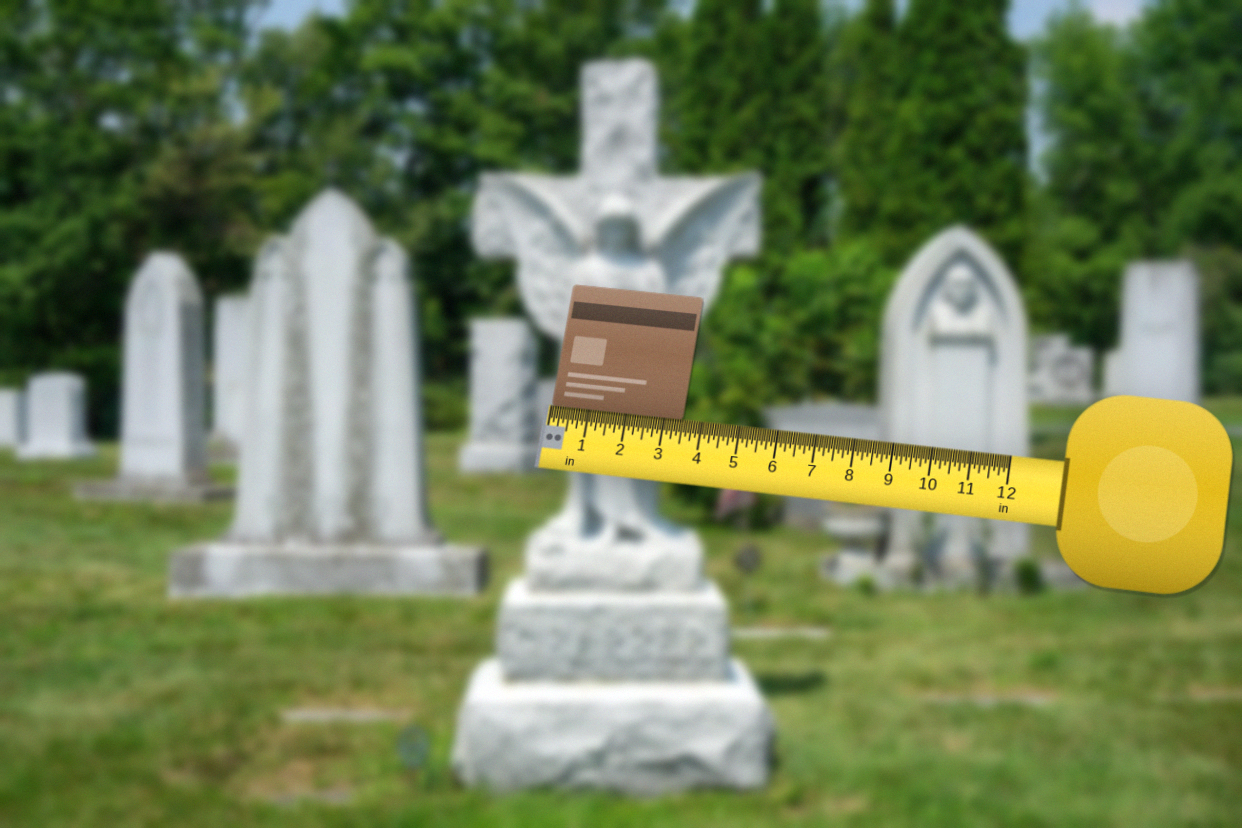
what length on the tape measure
3.5 in
